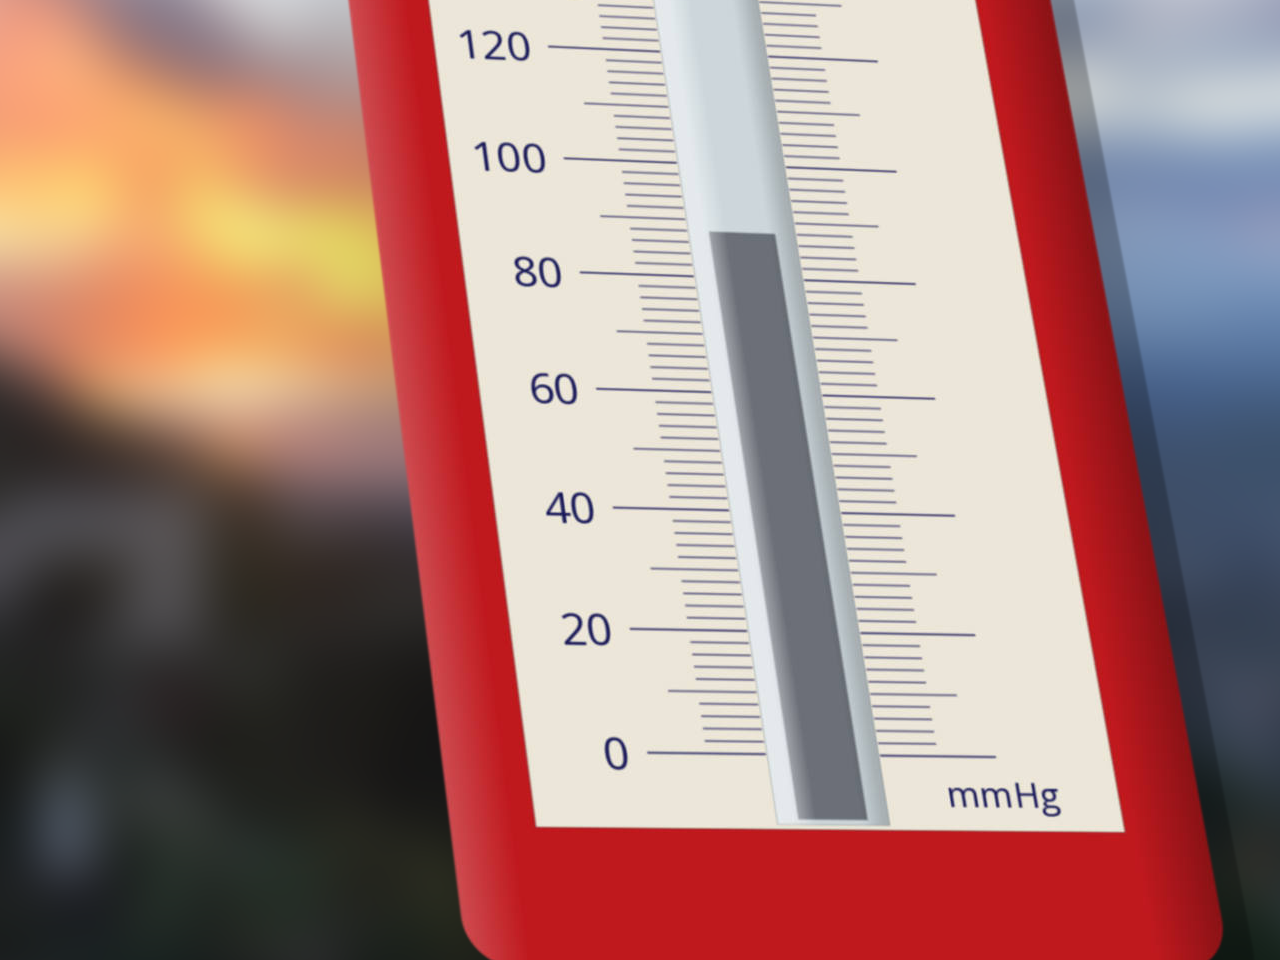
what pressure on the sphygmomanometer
88 mmHg
